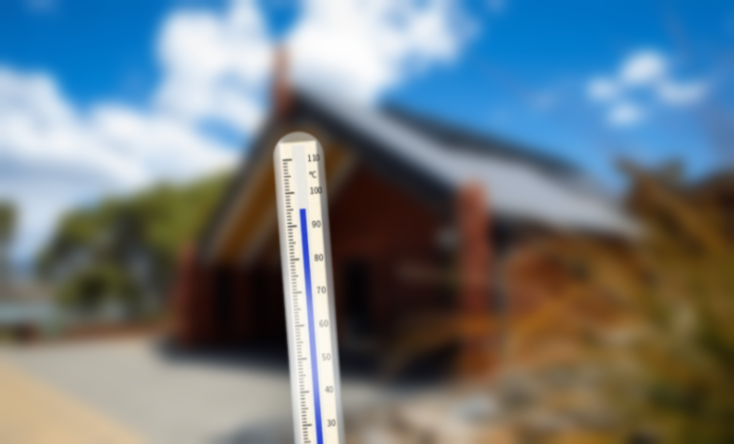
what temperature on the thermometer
95 °C
